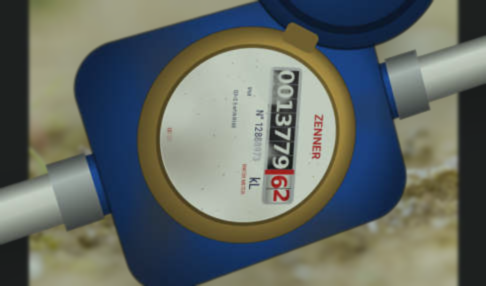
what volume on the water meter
13779.62 kL
